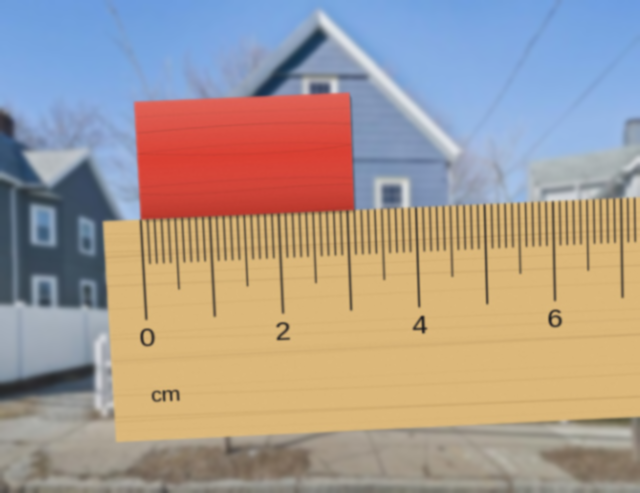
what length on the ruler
3.1 cm
